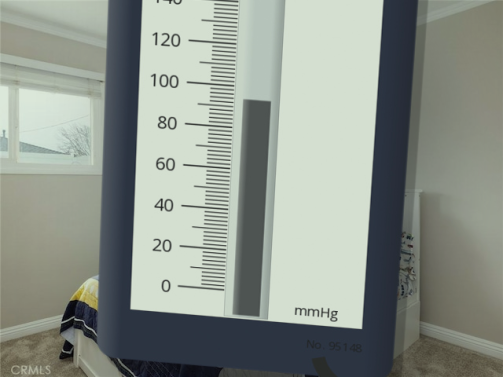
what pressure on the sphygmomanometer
94 mmHg
